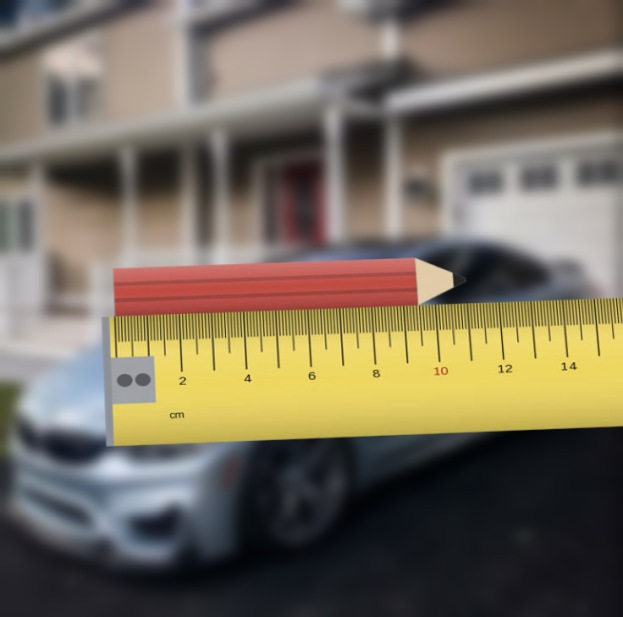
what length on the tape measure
11 cm
